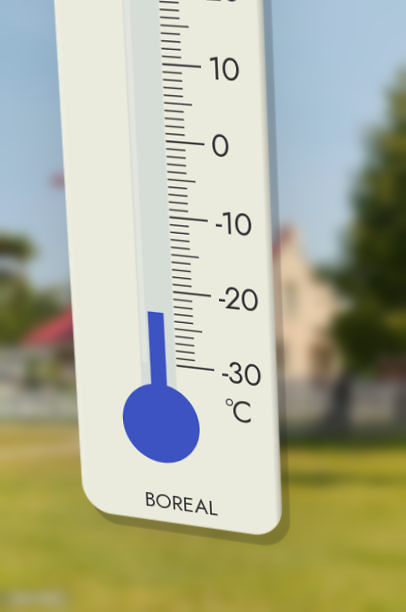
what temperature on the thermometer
-23 °C
